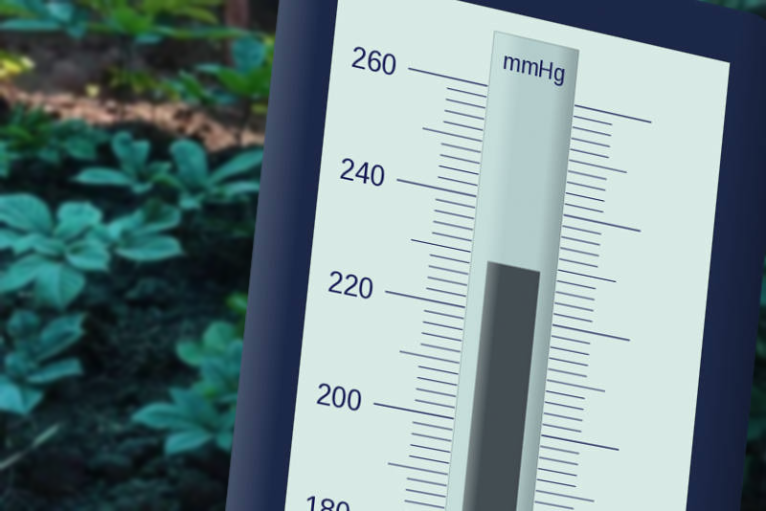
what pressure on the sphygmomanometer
229 mmHg
